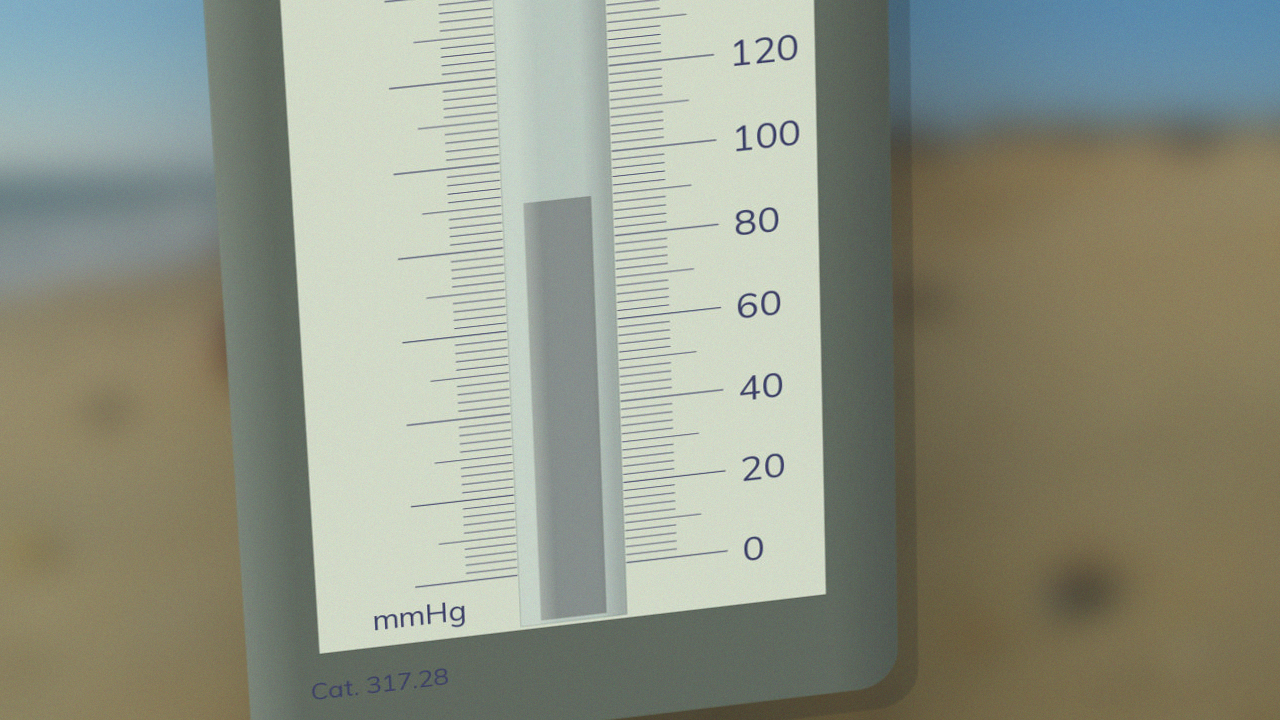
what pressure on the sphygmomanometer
90 mmHg
